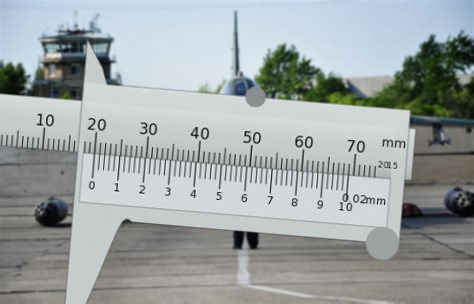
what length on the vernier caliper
20.0 mm
